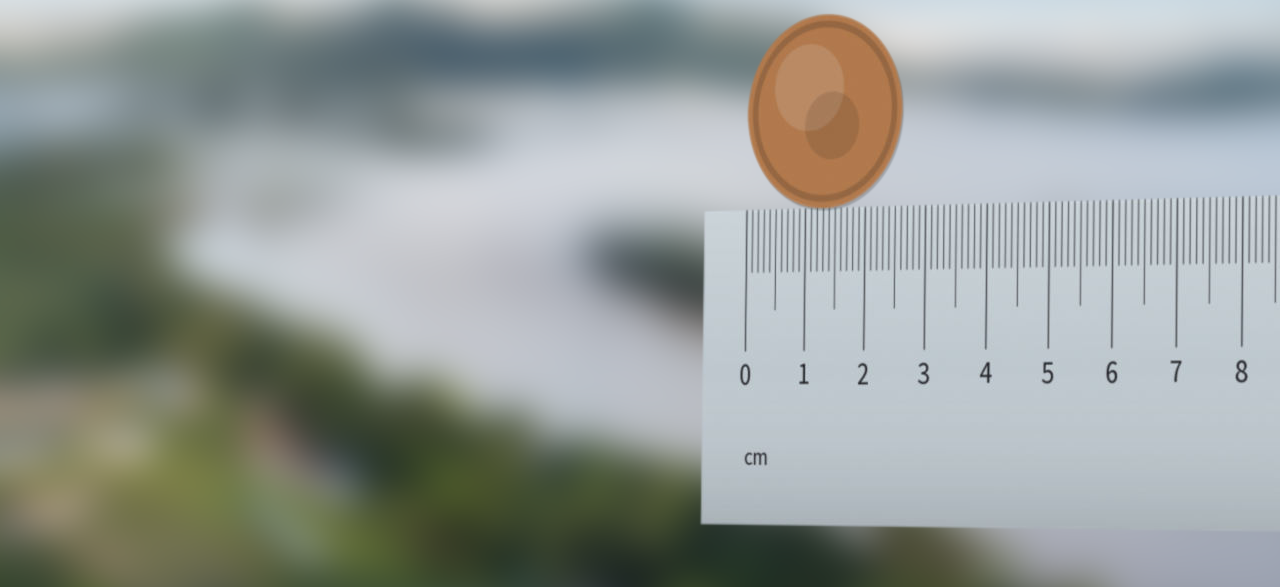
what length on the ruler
2.6 cm
